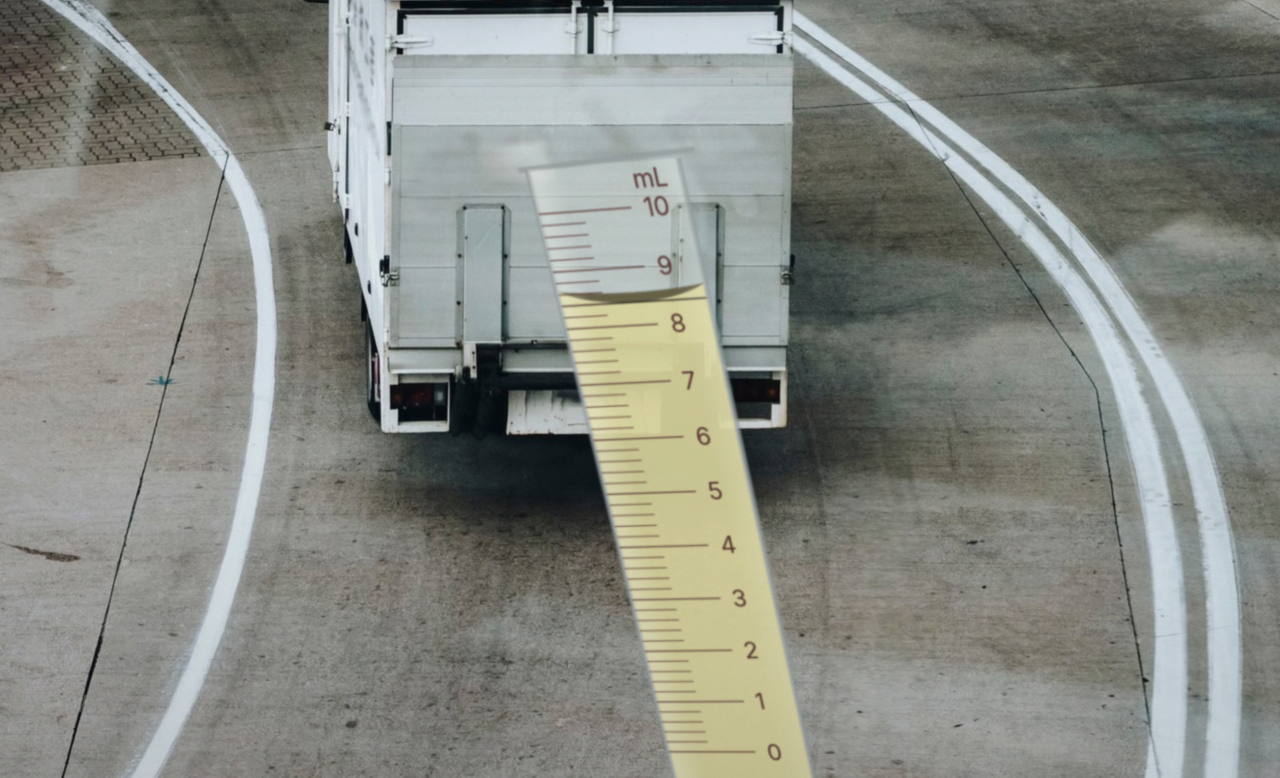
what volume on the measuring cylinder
8.4 mL
